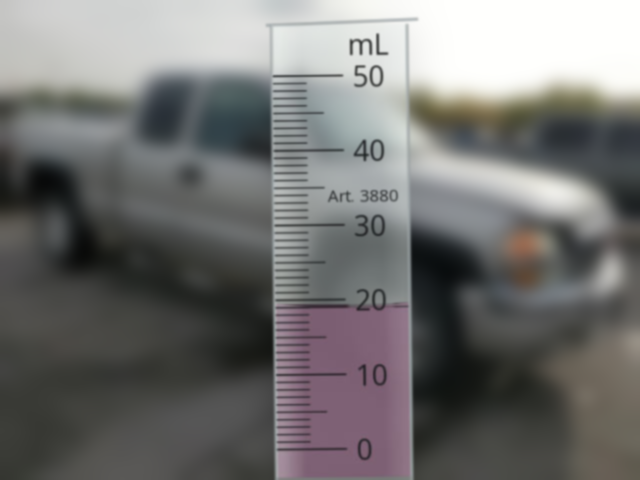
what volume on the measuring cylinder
19 mL
